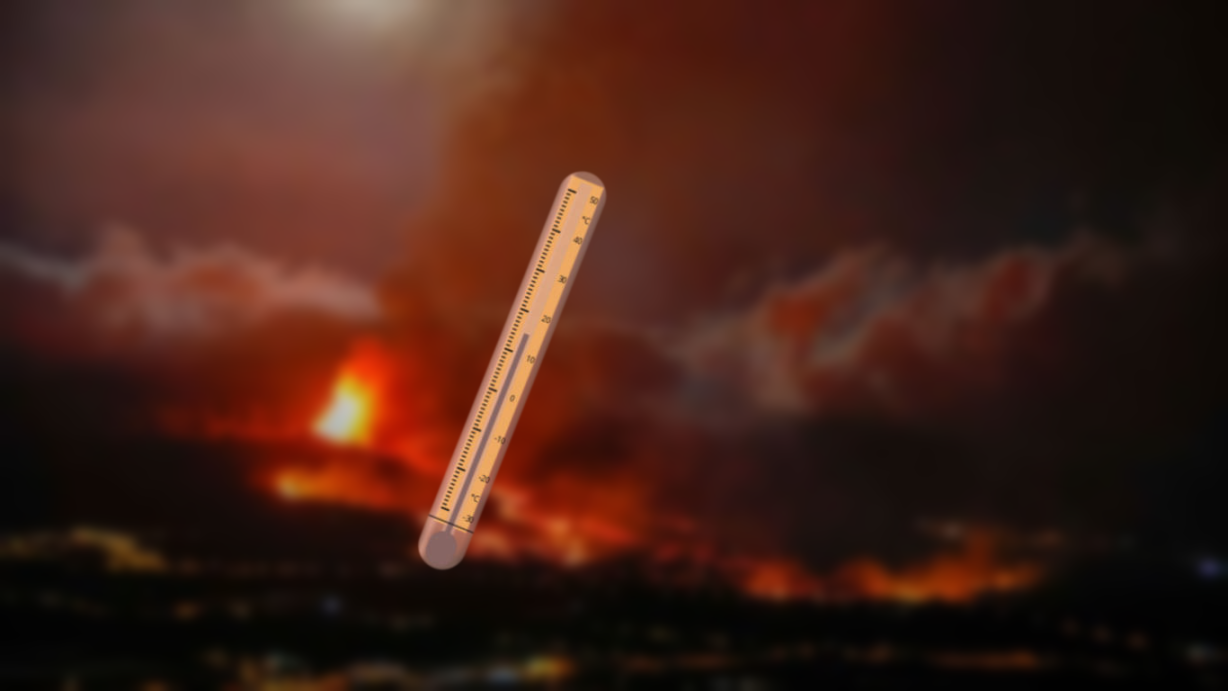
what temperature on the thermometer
15 °C
